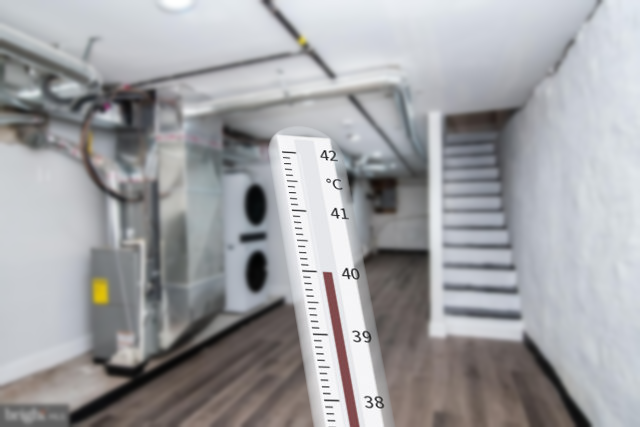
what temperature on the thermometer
40 °C
